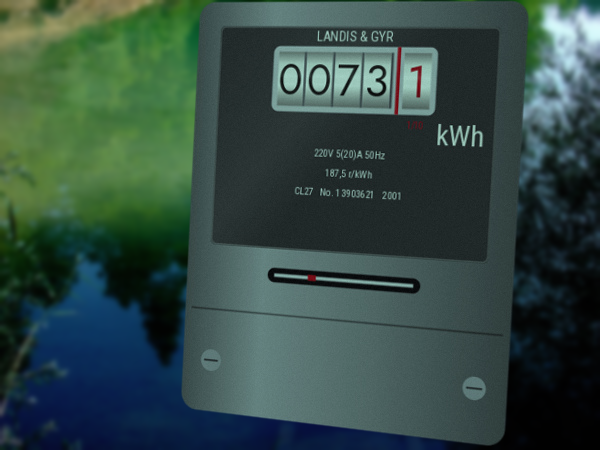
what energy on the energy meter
73.1 kWh
